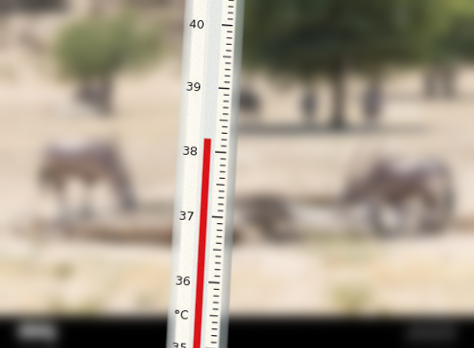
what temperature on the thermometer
38.2 °C
